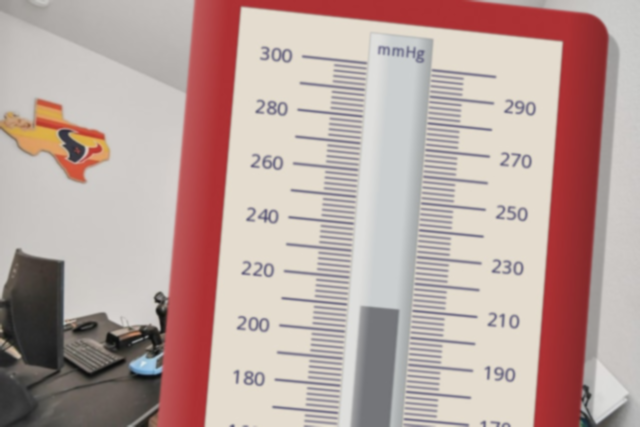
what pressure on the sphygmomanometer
210 mmHg
